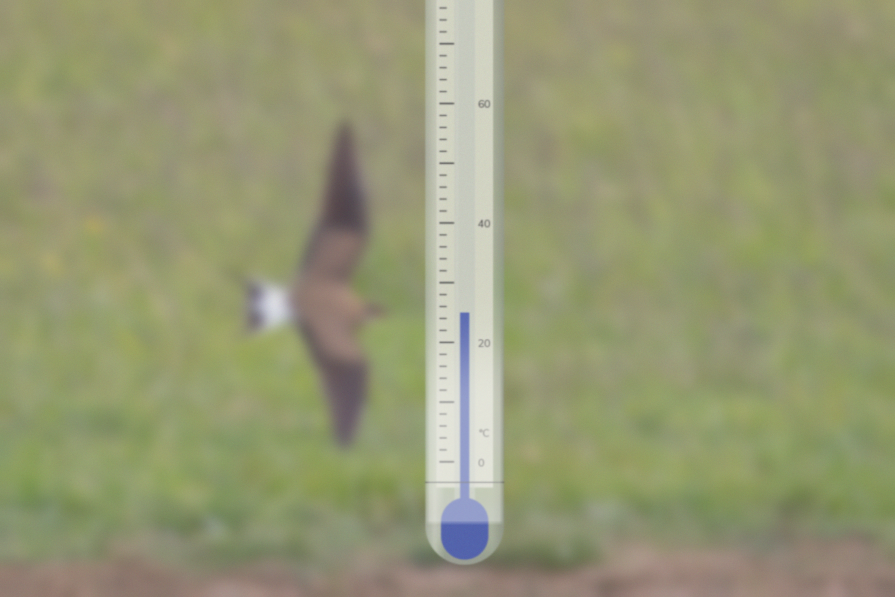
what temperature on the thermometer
25 °C
